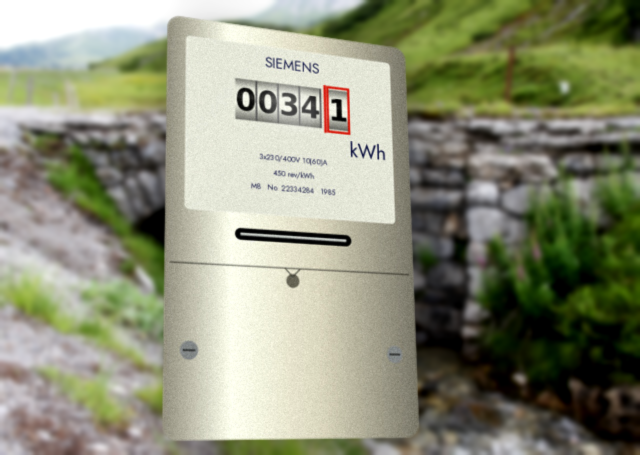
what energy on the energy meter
34.1 kWh
